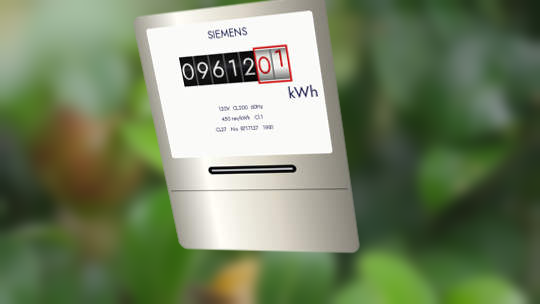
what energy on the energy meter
9612.01 kWh
